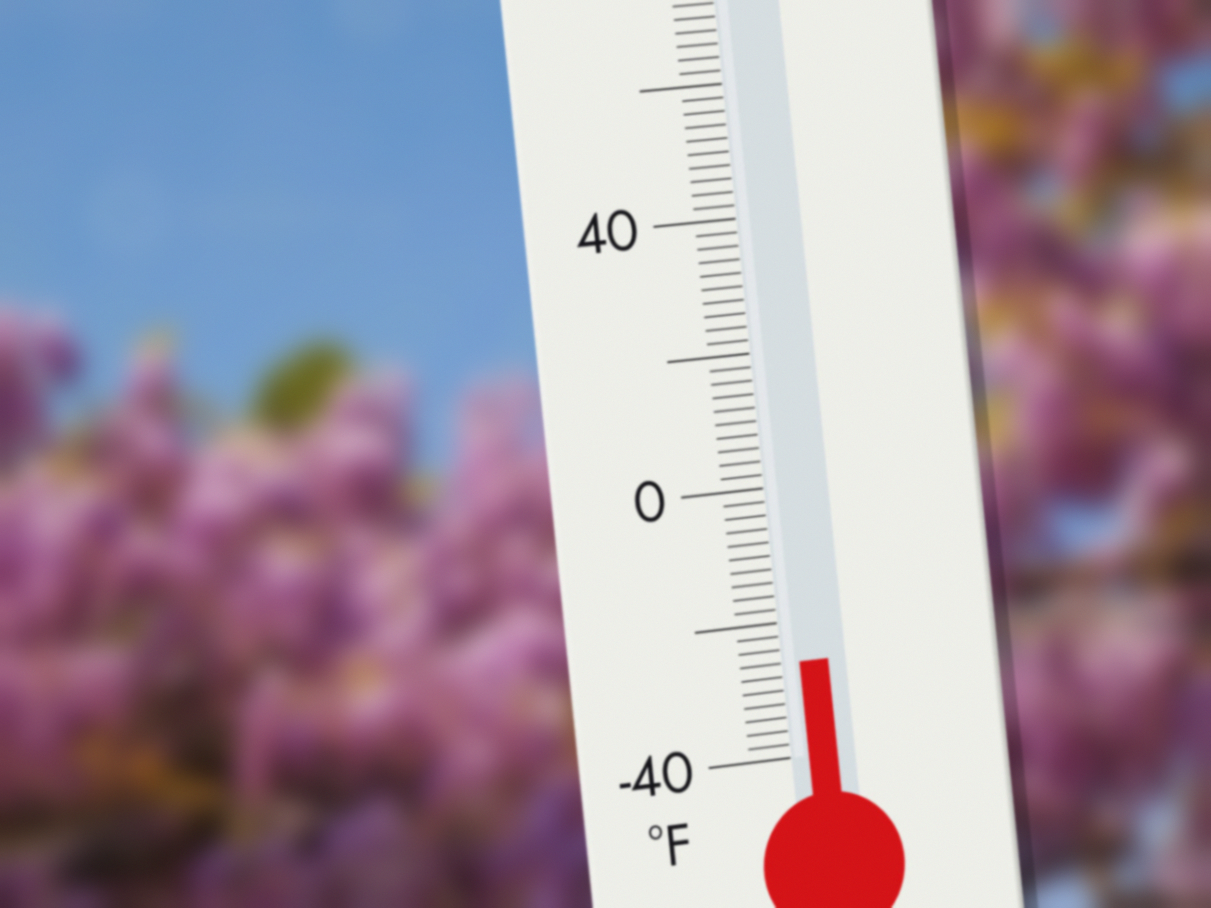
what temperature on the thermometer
-26 °F
